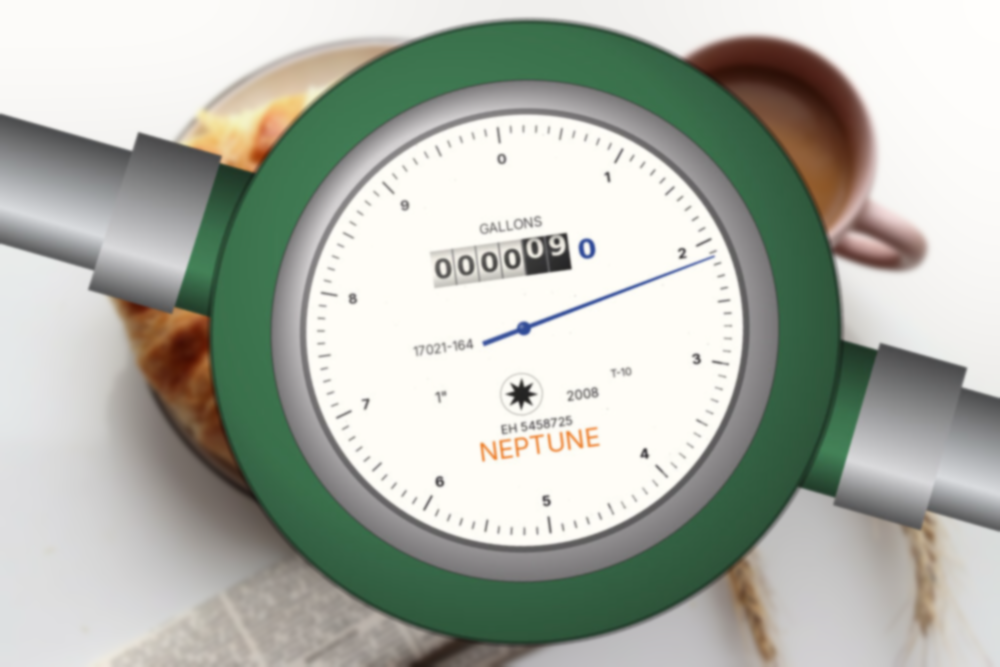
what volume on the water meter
92.1 gal
